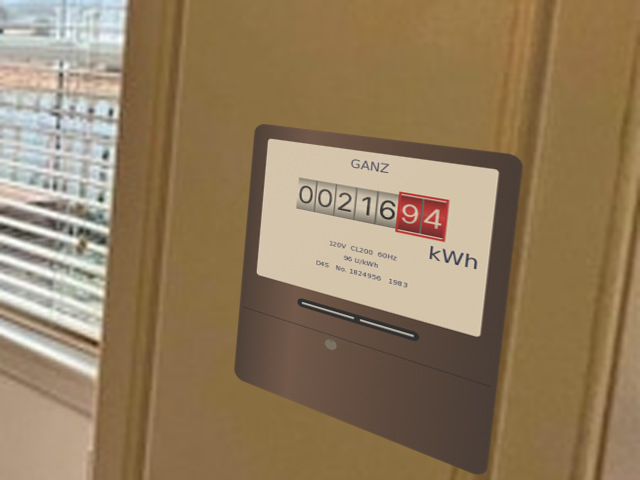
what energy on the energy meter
216.94 kWh
